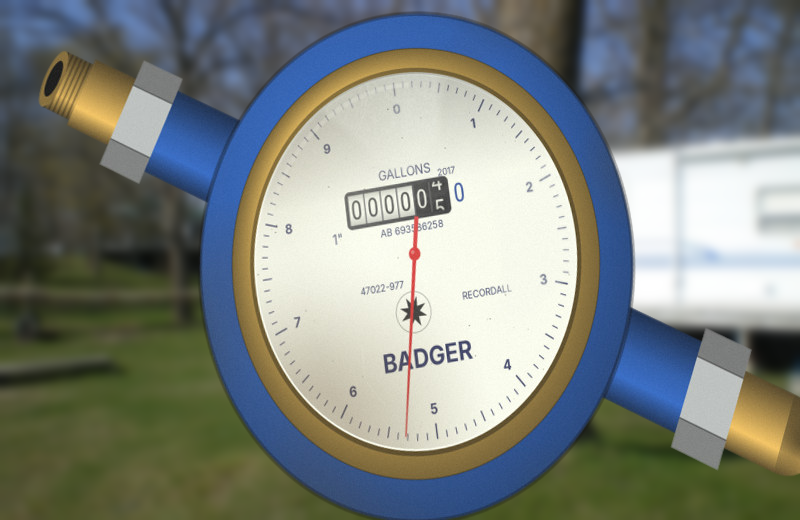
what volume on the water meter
45.3 gal
